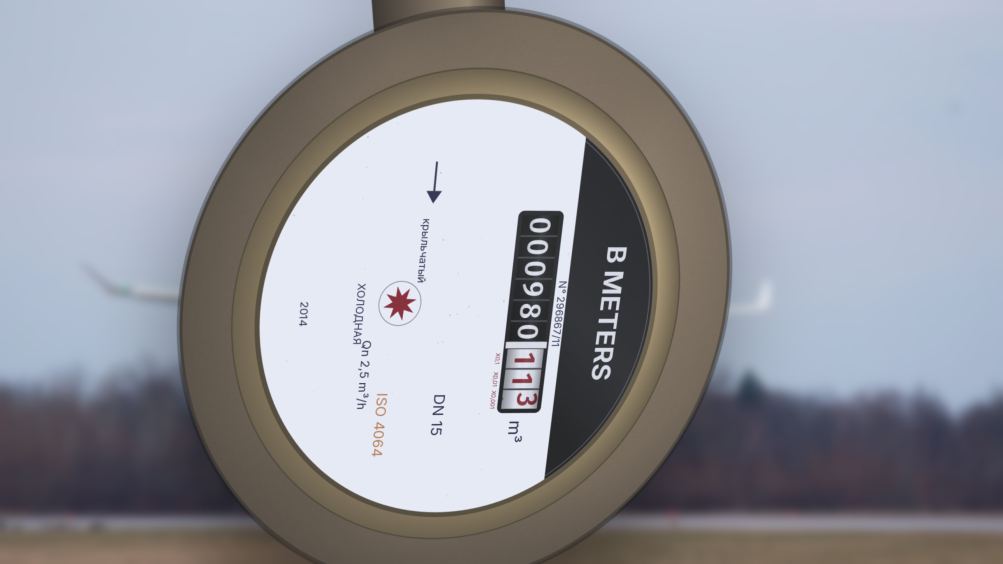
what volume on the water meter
980.113 m³
